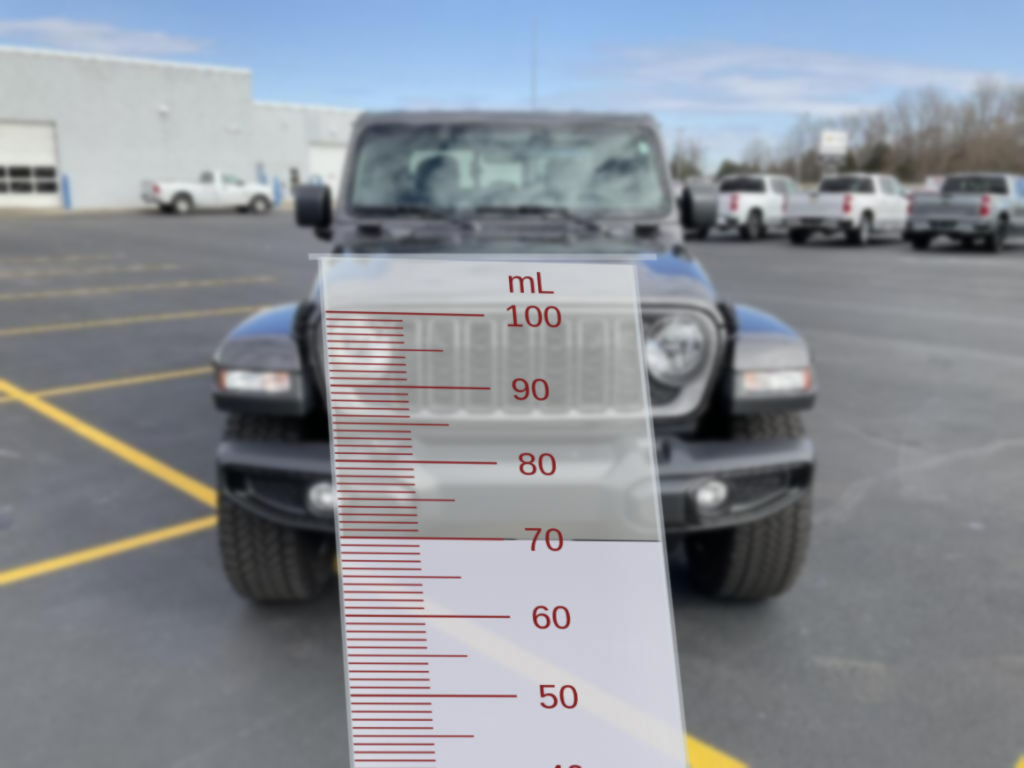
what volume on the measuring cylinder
70 mL
